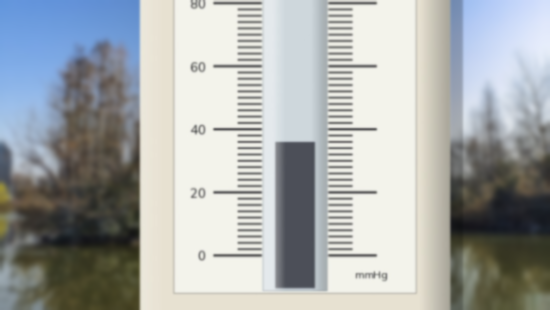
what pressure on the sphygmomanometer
36 mmHg
